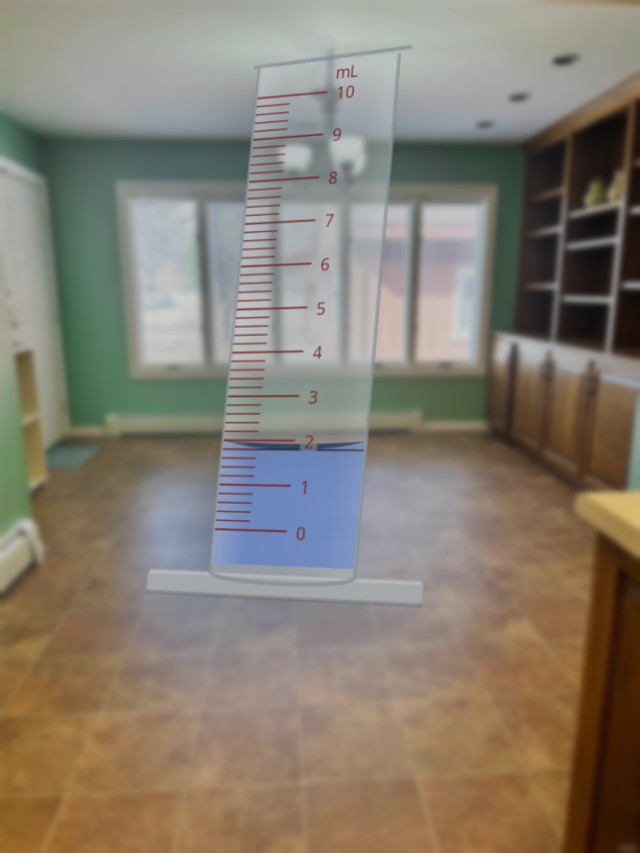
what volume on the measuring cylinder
1.8 mL
